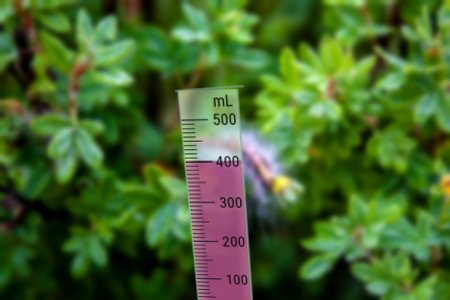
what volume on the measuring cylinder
400 mL
